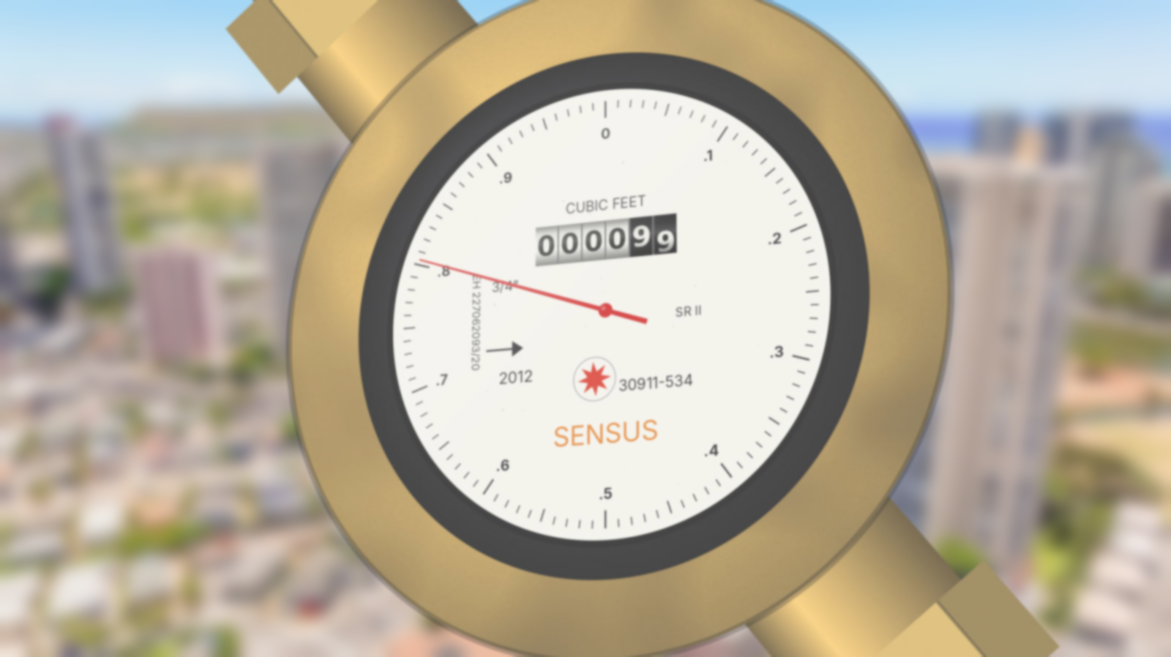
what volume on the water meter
98.80 ft³
